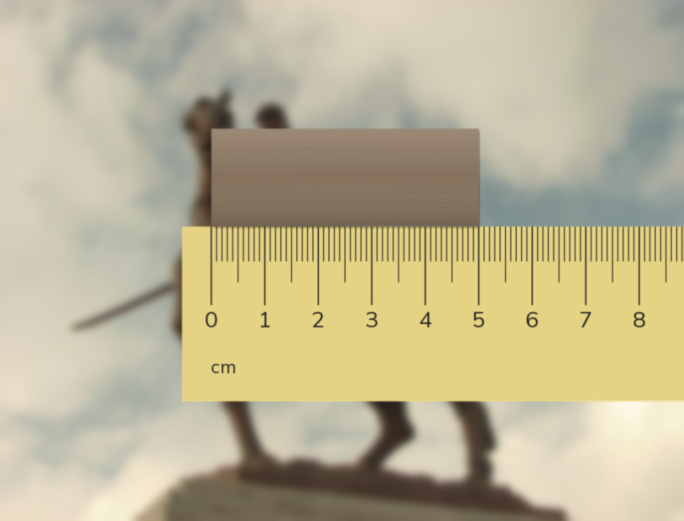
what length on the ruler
5 cm
